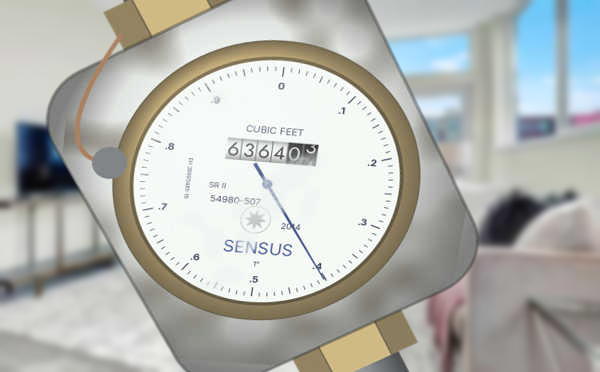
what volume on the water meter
636403.40 ft³
